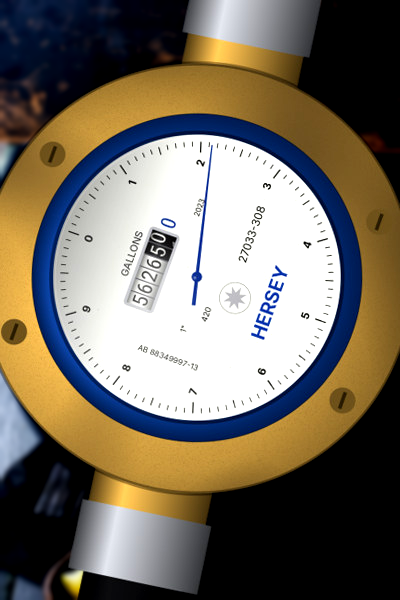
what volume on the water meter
5626502.1 gal
